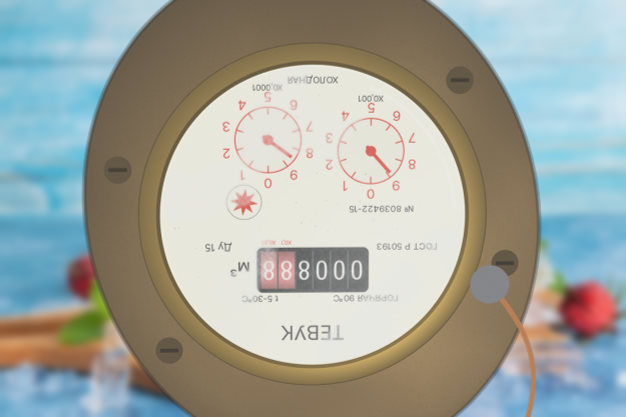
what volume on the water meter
8.8888 m³
